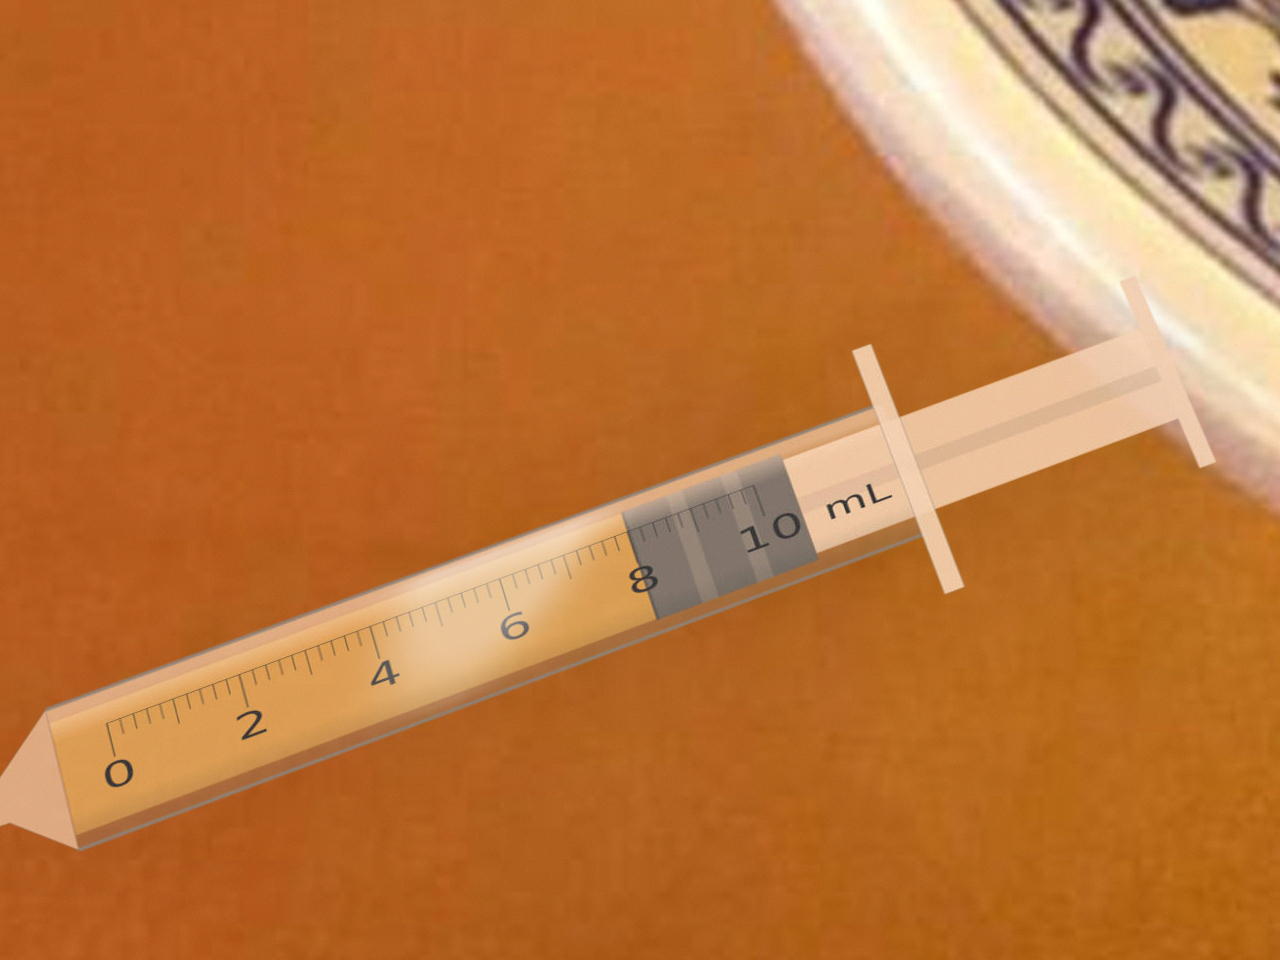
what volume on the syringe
8 mL
